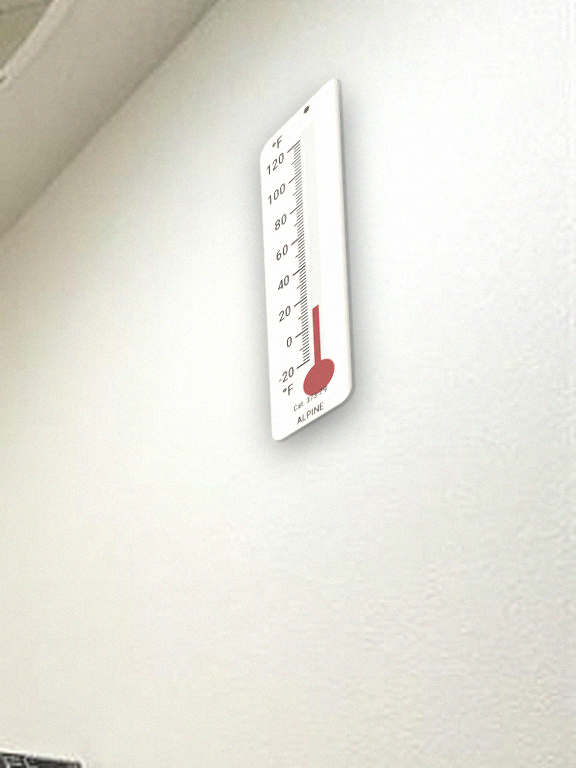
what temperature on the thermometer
10 °F
